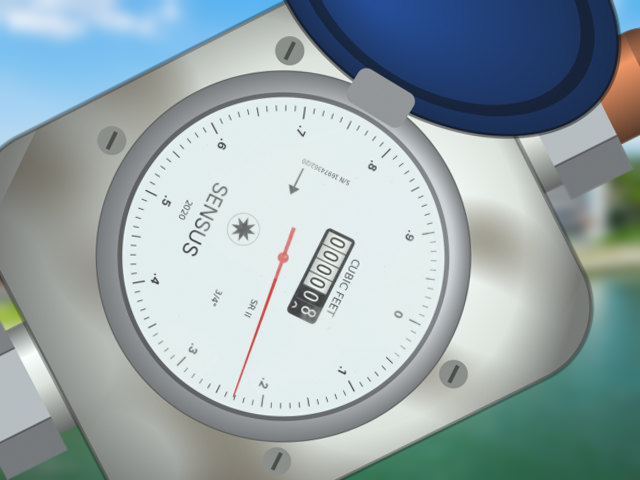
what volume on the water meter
8.23 ft³
